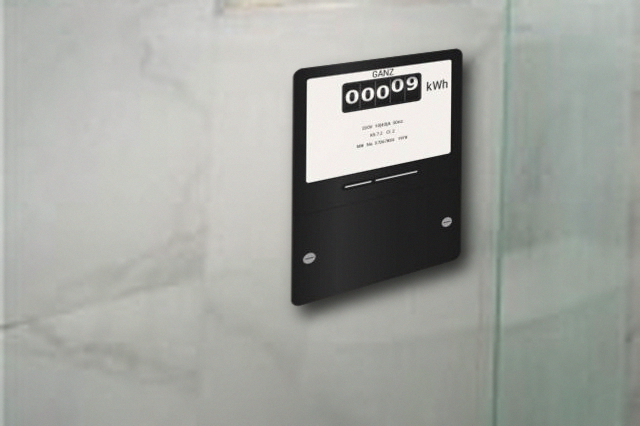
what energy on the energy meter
9 kWh
